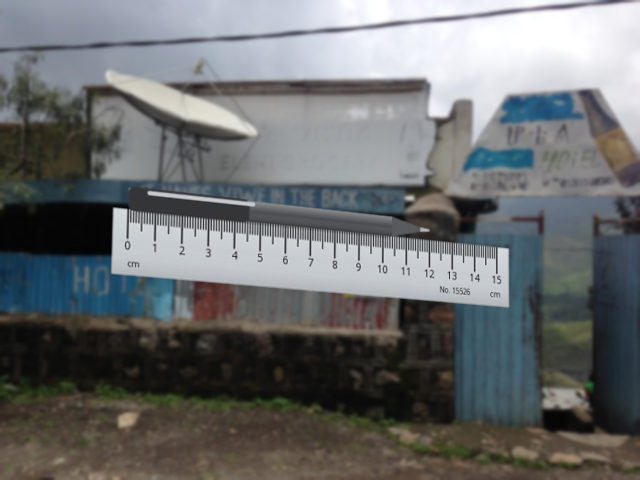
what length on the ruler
12 cm
